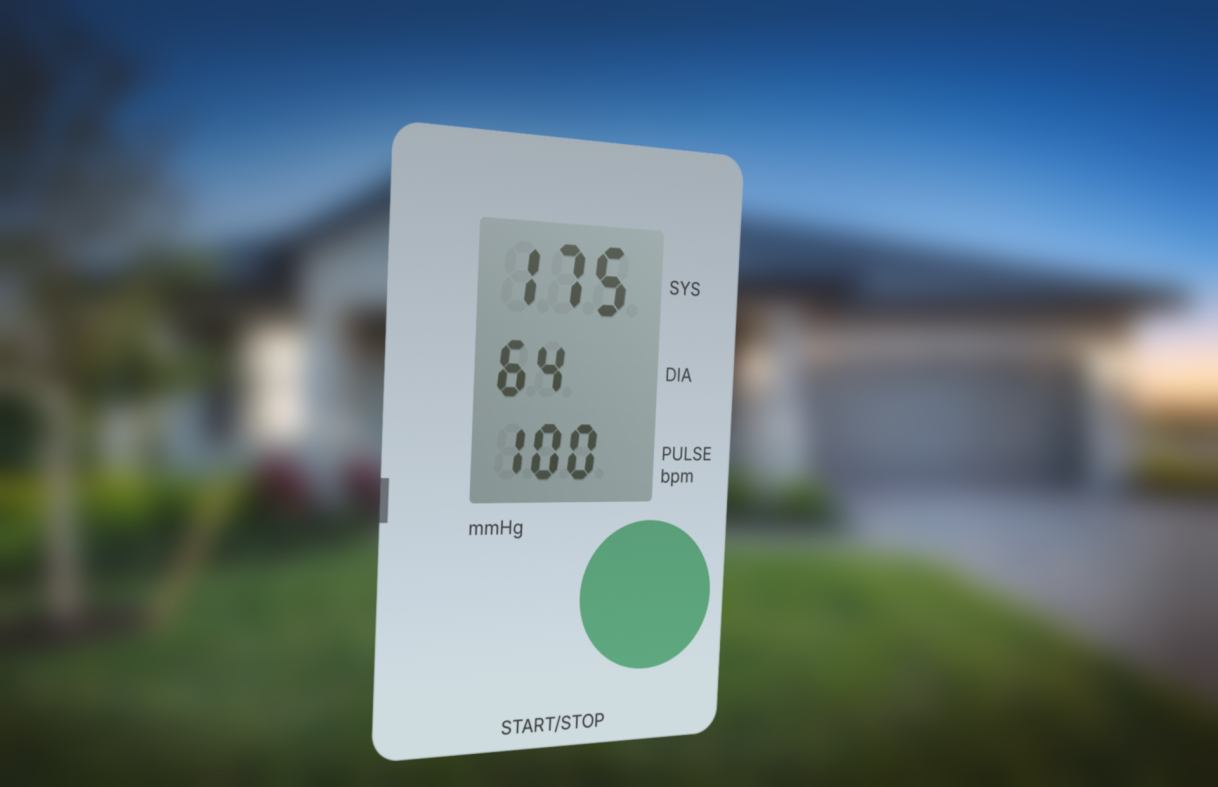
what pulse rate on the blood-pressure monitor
100 bpm
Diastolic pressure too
64 mmHg
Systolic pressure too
175 mmHg
